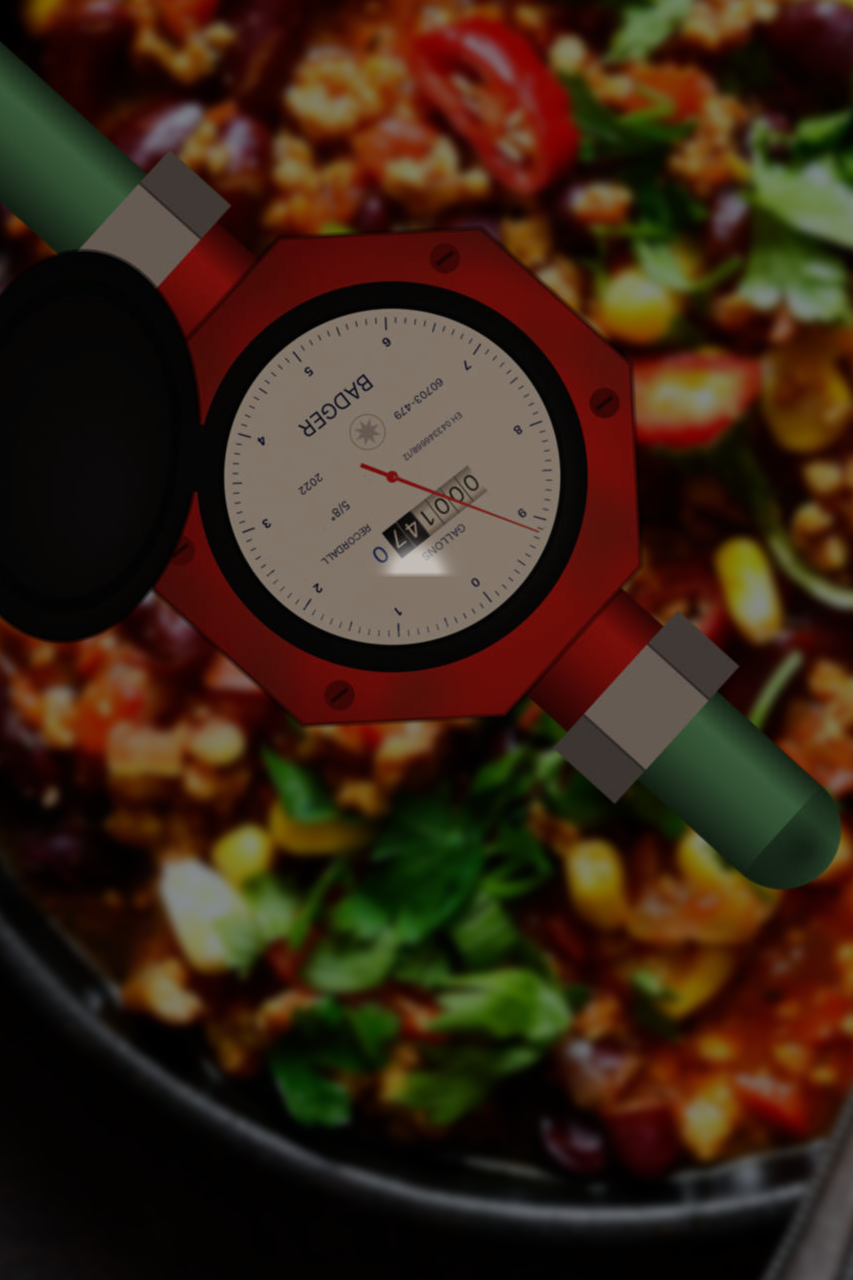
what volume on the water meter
1469.1 gal
